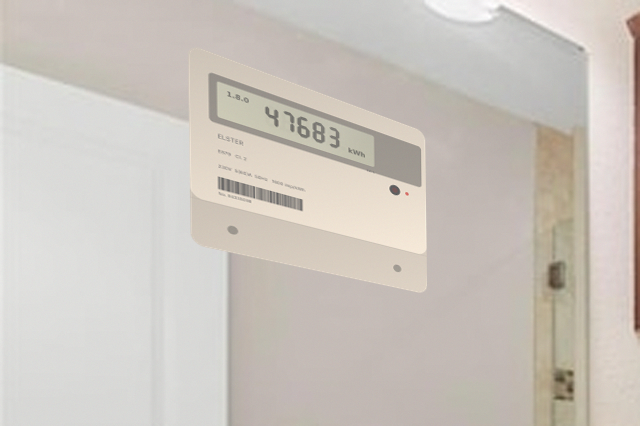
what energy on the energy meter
47683 kWh
